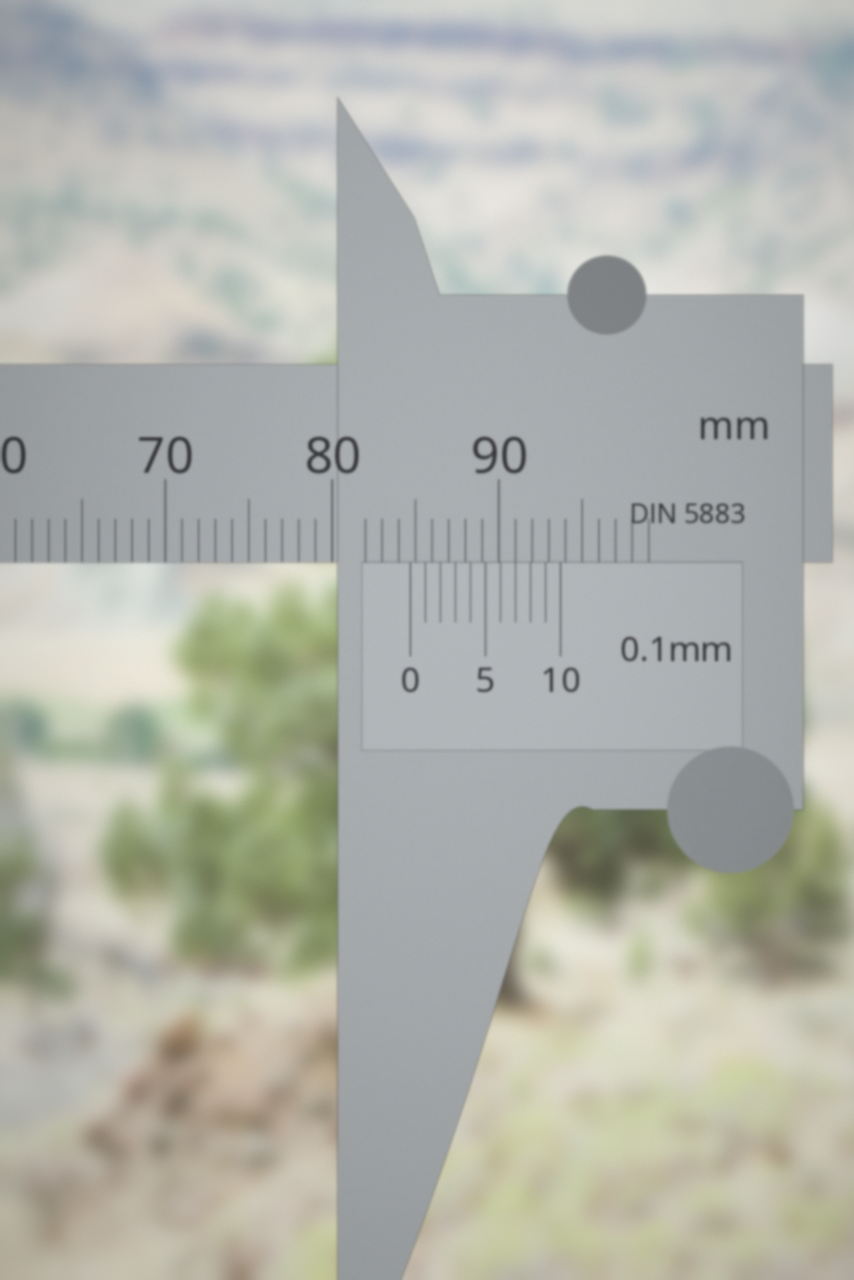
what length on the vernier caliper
84.7 mm
